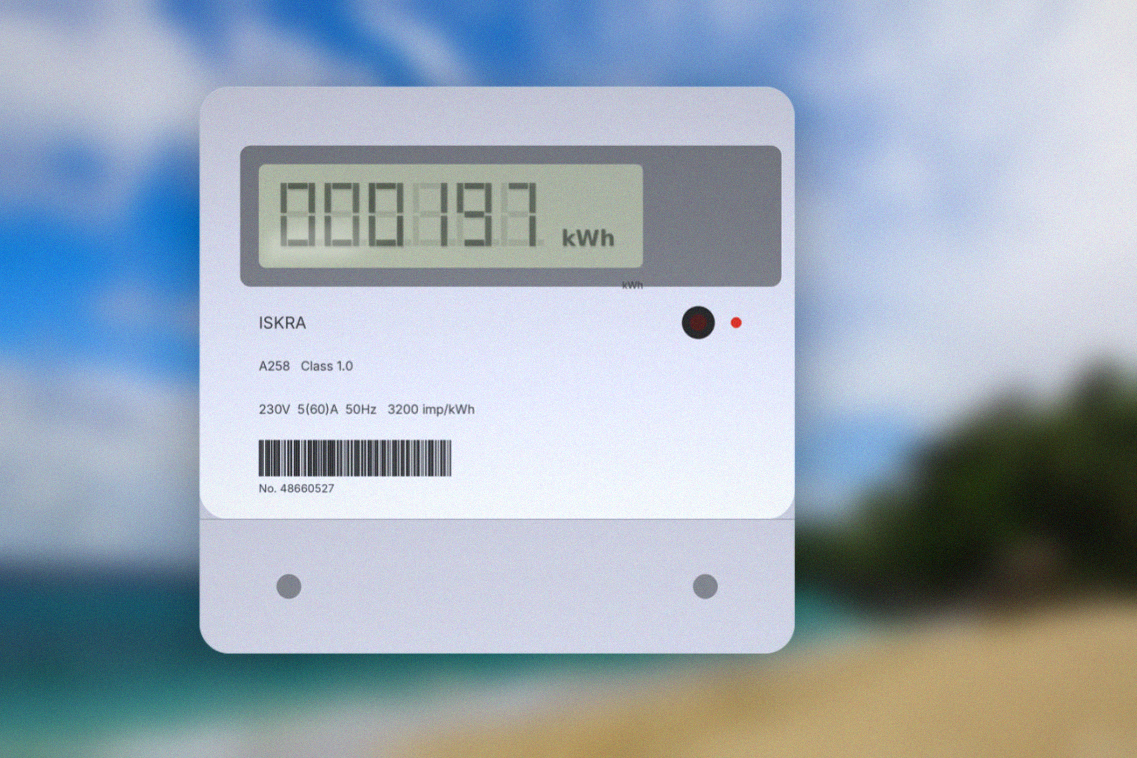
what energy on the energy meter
197 kWh
